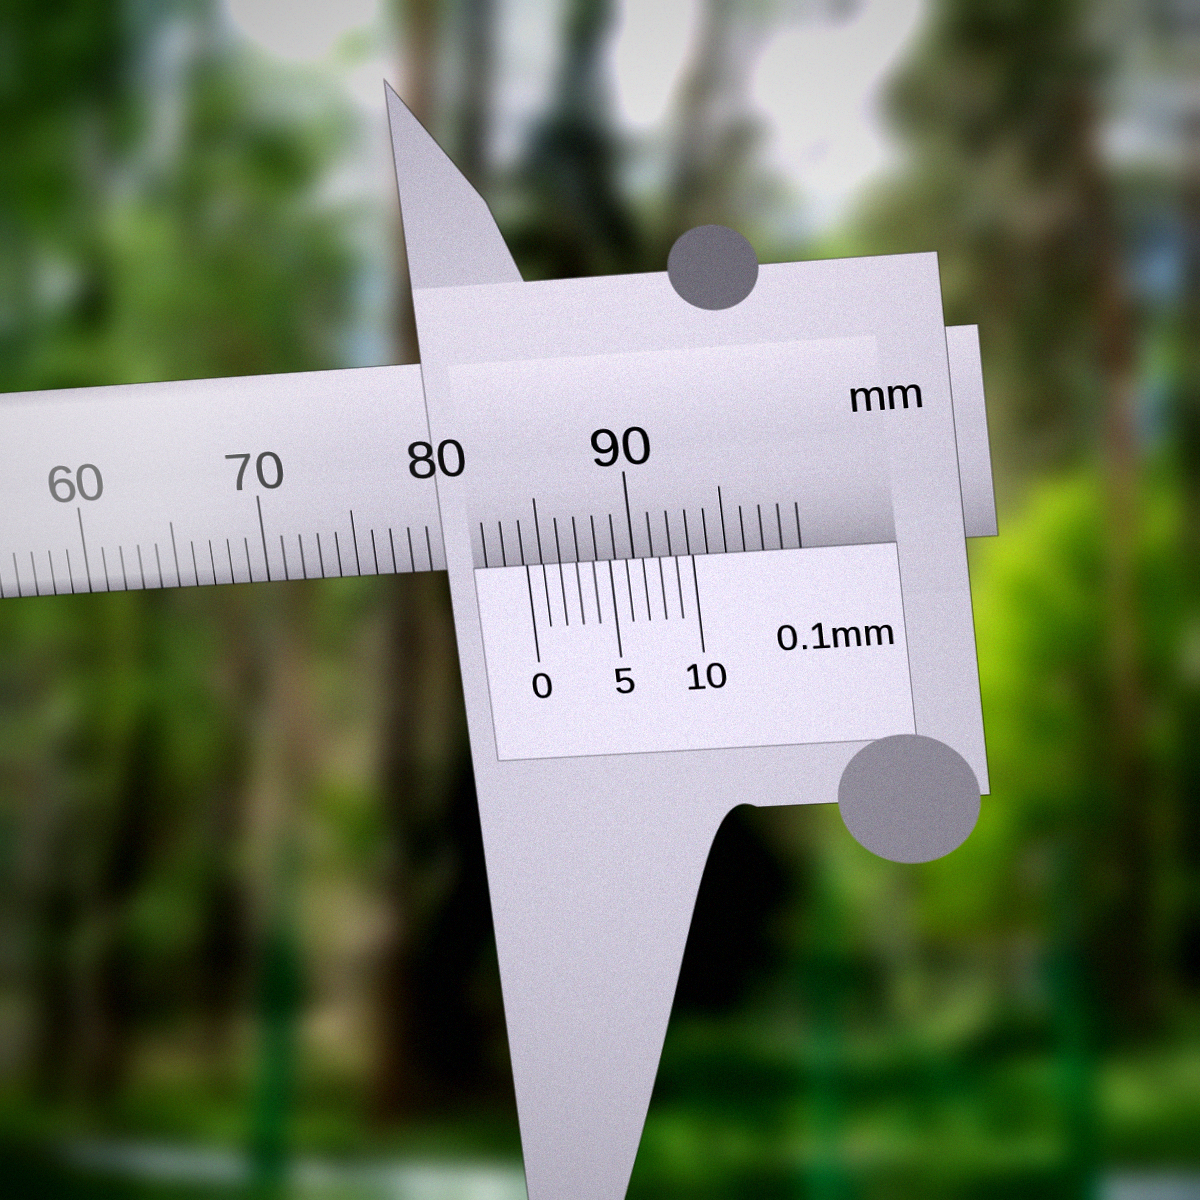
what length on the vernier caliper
84.2 mm
